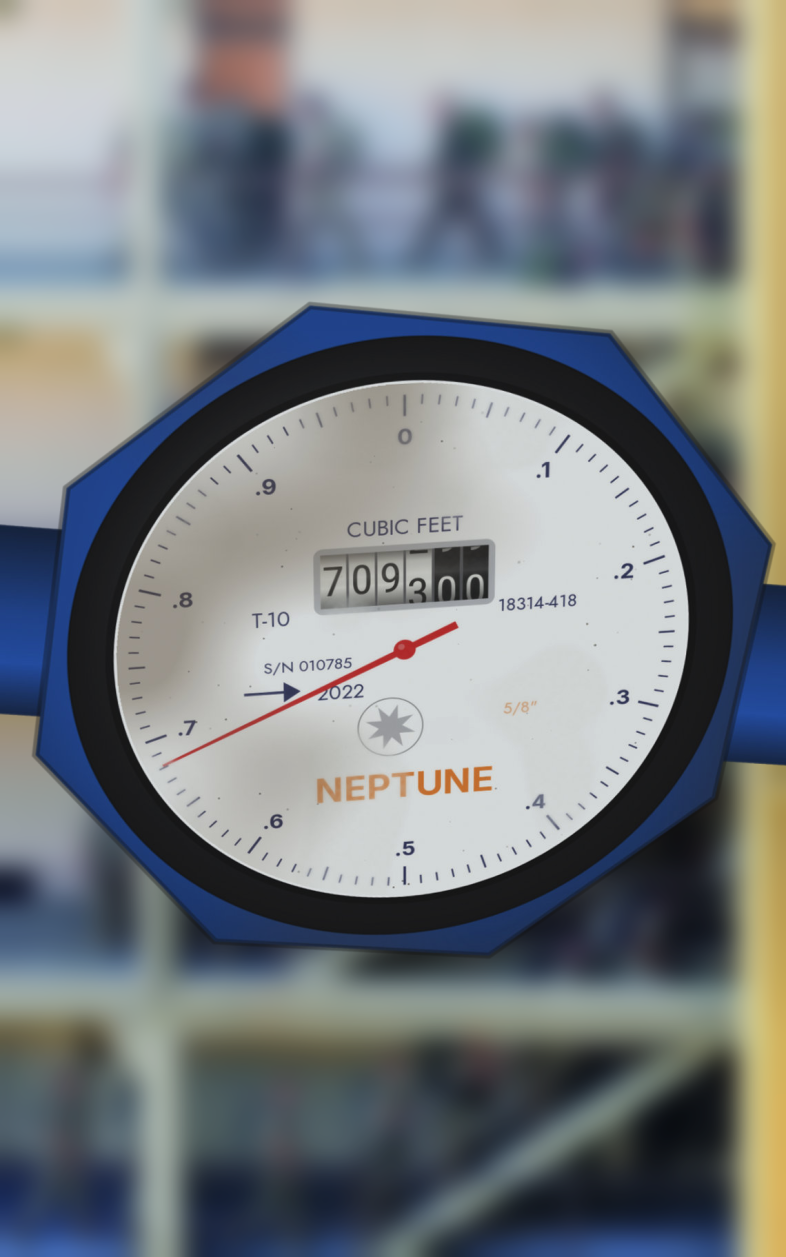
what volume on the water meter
709299.68 ft³
